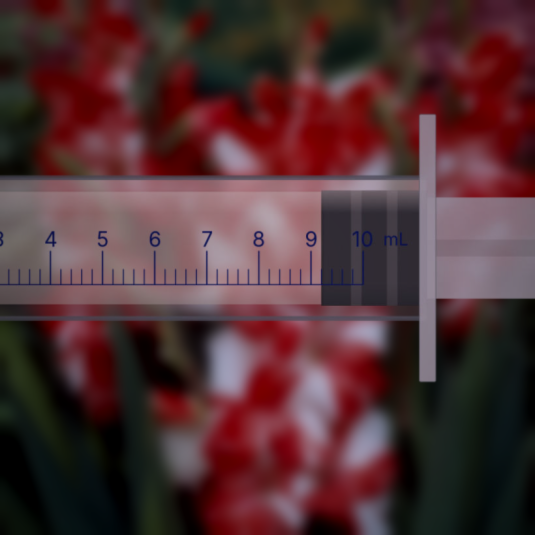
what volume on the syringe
9.2 mL
